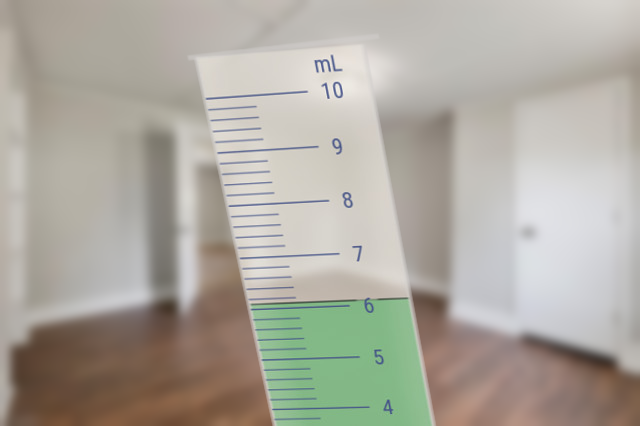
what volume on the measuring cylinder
6.1 mL
